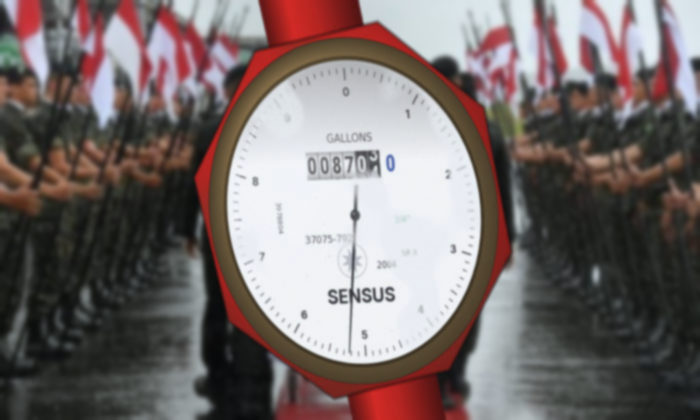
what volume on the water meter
87035.2 gal
